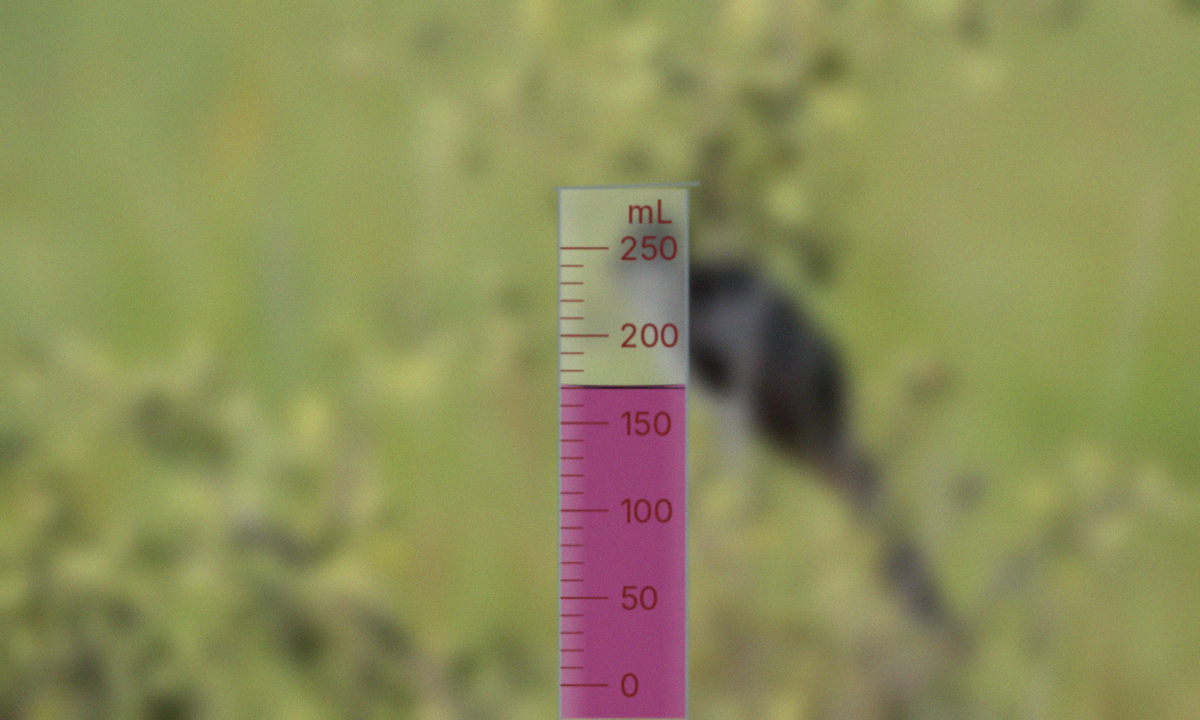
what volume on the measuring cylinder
170 mL
